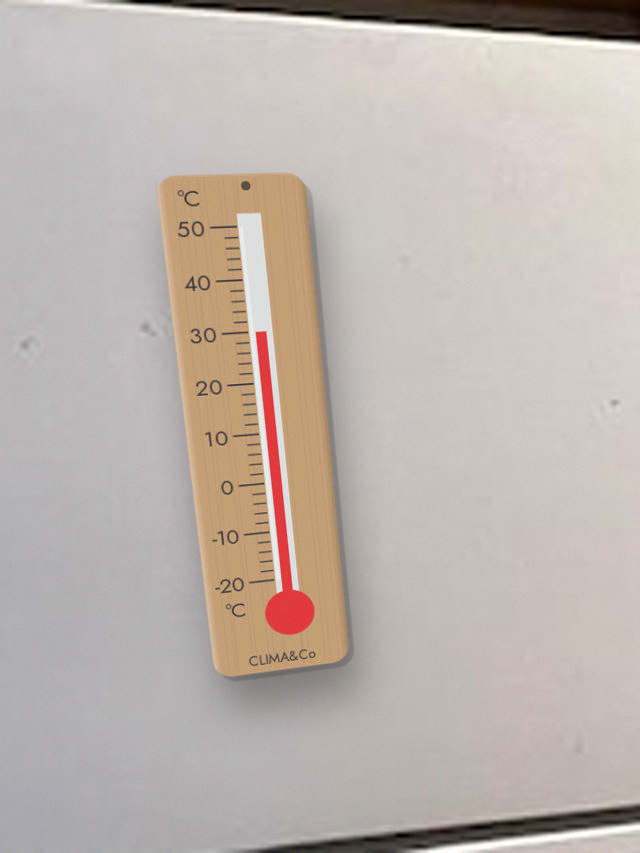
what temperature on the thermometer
30 °C
